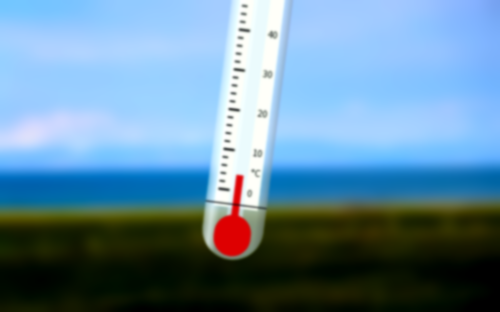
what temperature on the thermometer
4 °C
